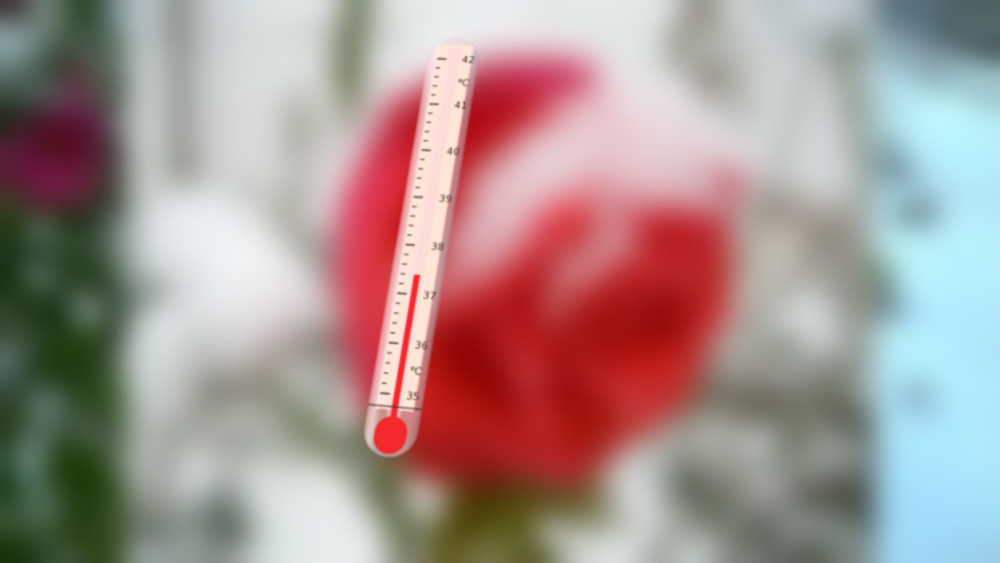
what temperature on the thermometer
37.4 °C
